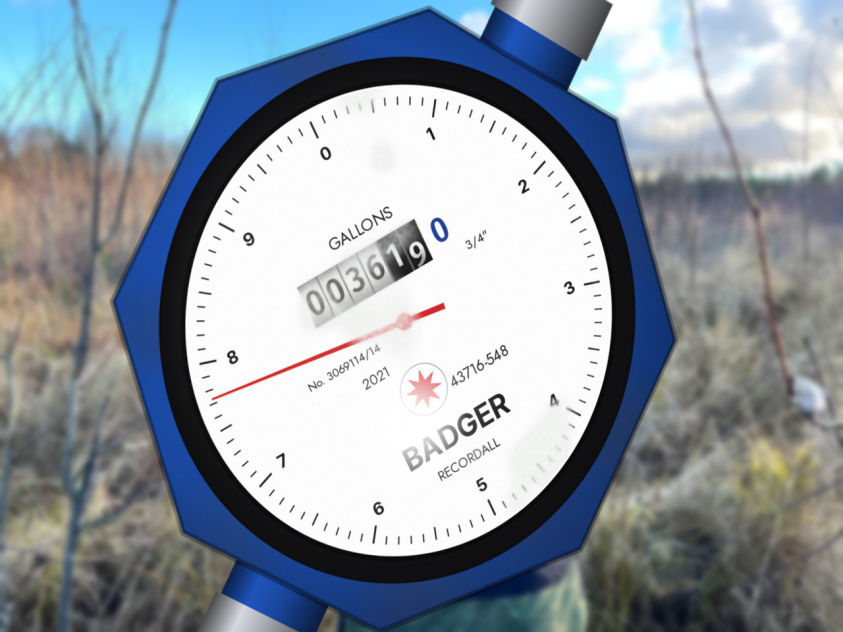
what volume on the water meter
36187.7 gal
